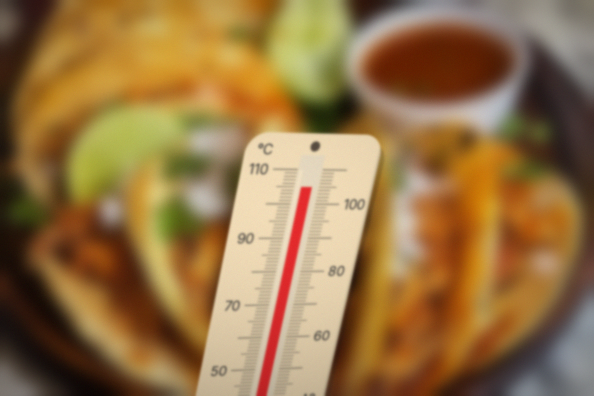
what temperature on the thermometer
105 °C
